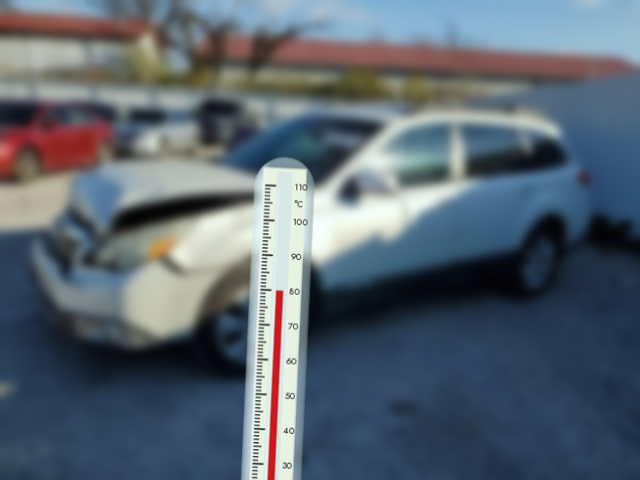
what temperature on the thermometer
80 °C
